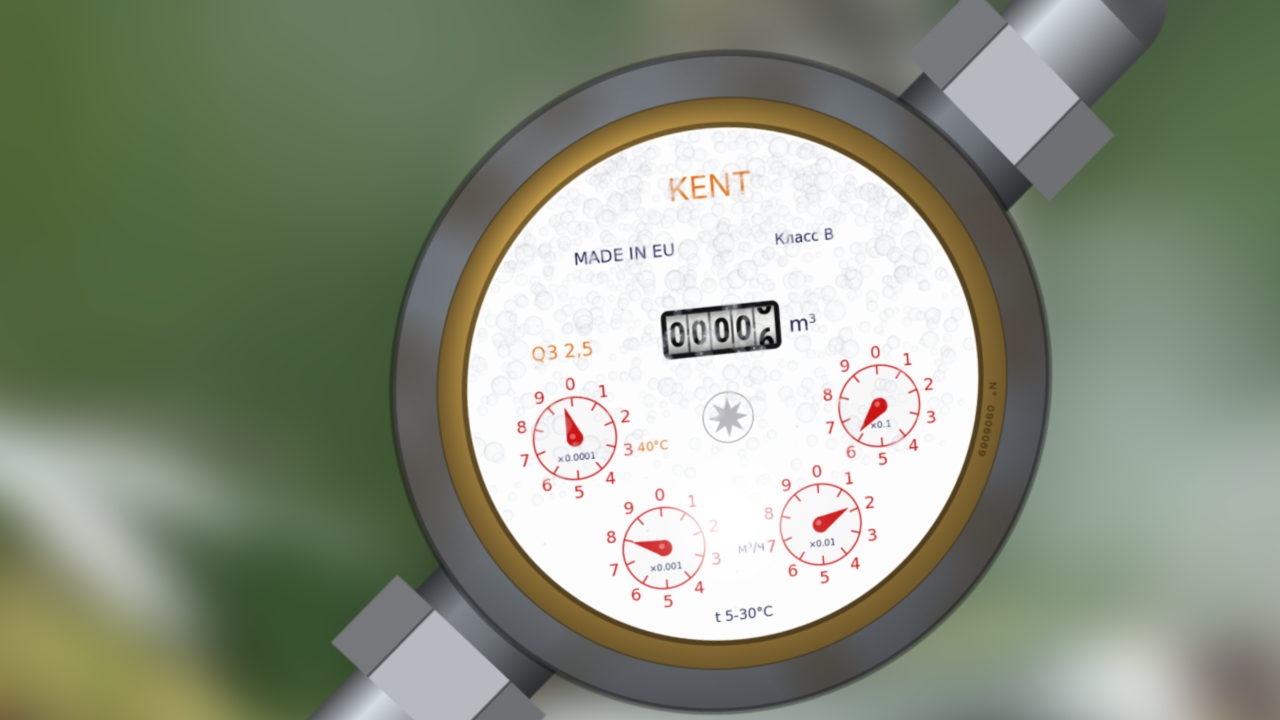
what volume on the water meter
5.6179 m³
